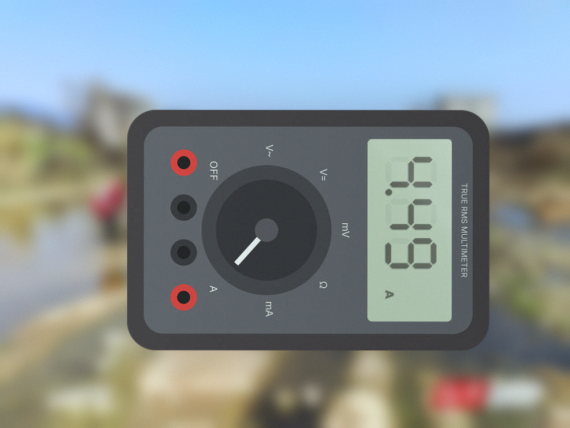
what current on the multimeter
4.49 A
